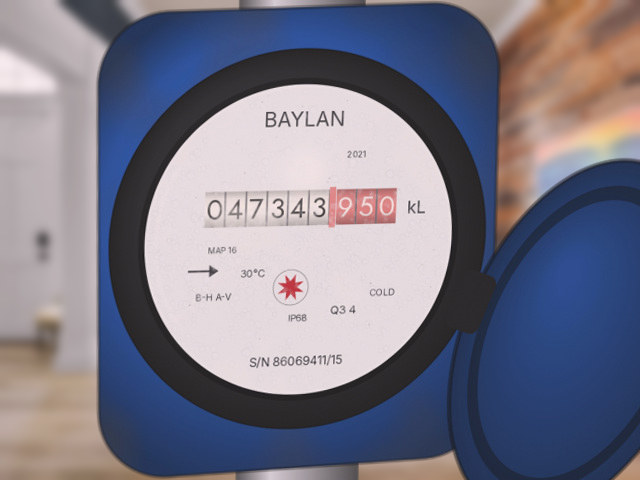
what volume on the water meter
47343.950 kL
